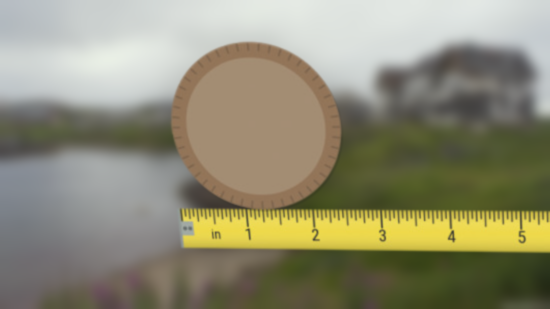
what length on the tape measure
2.5 in
